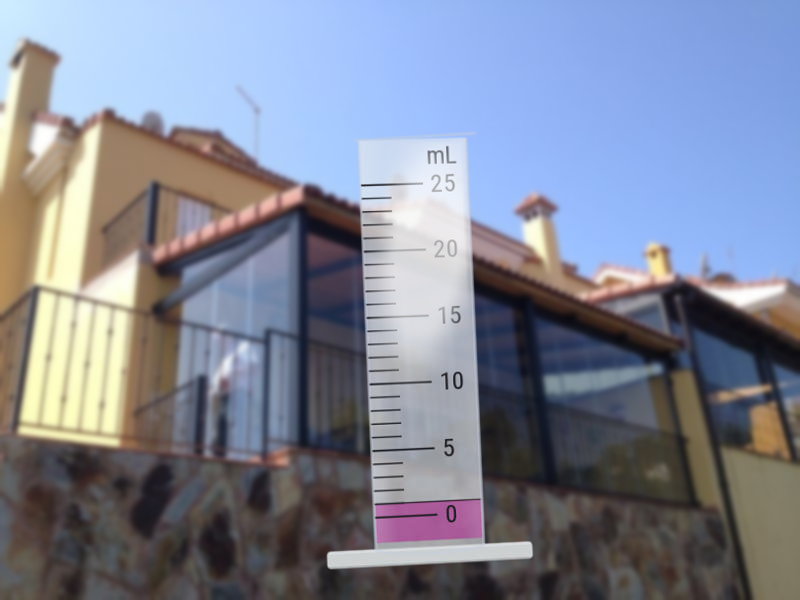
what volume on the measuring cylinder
1 mL
